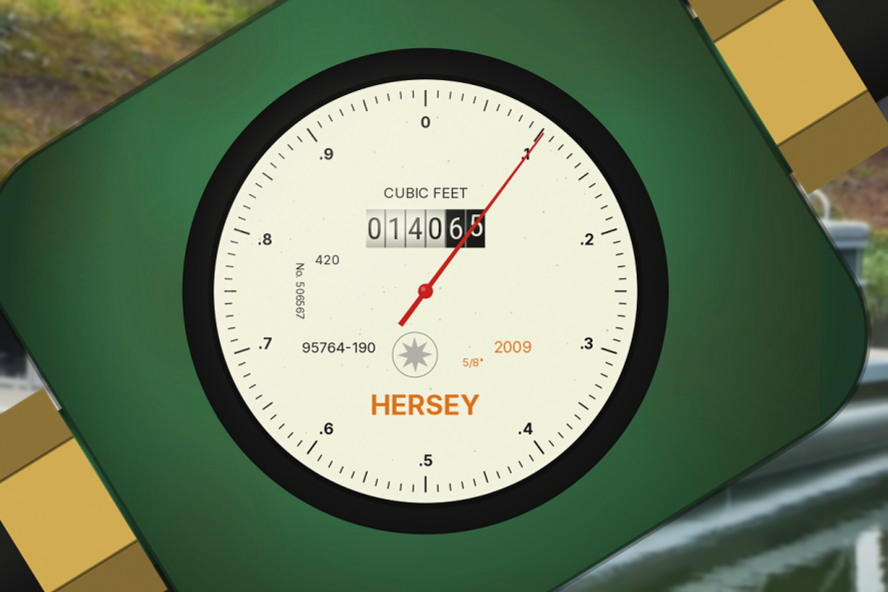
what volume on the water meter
14065.10 ft³
